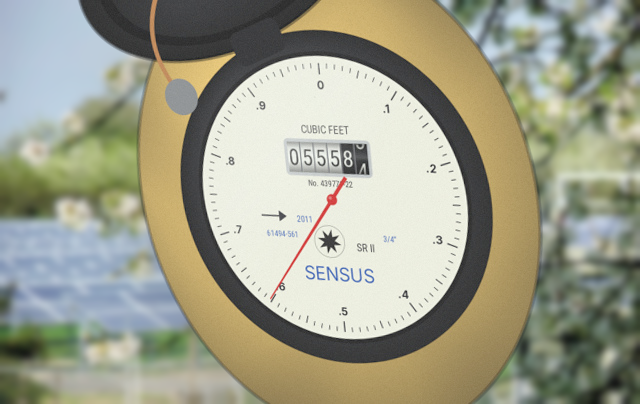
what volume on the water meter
55583.60 ft³
